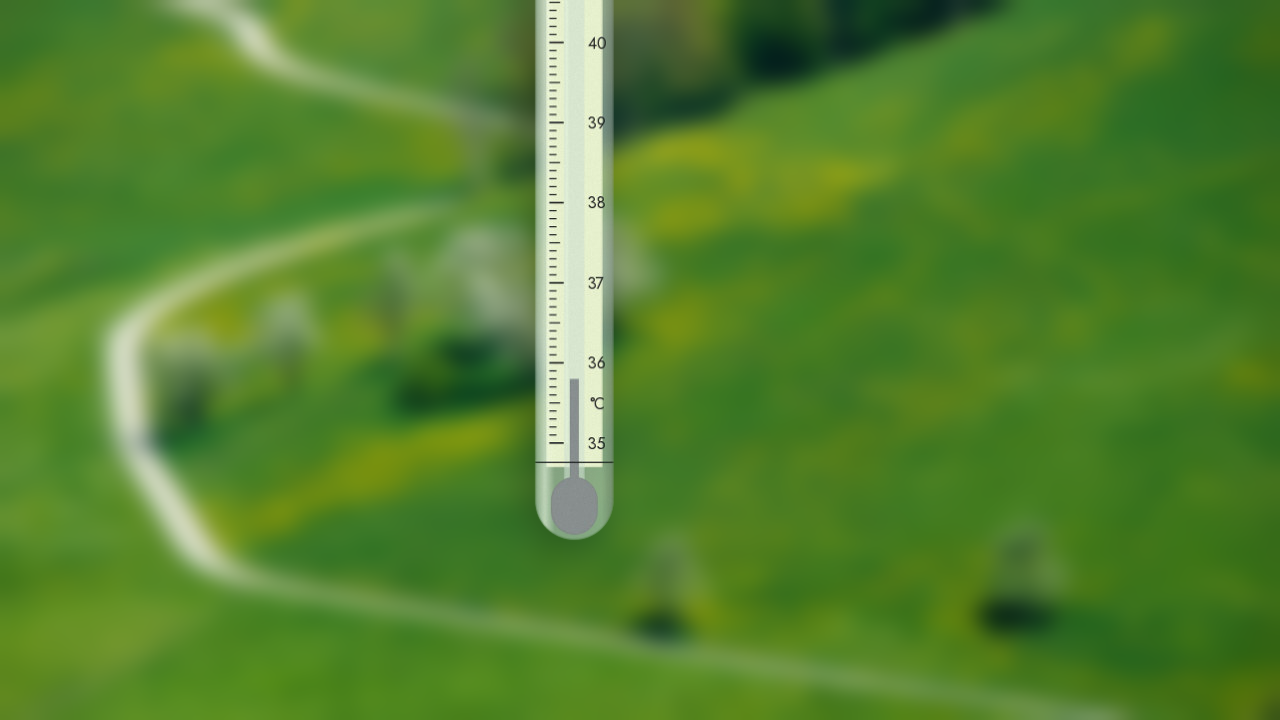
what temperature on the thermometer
35.8 °C
